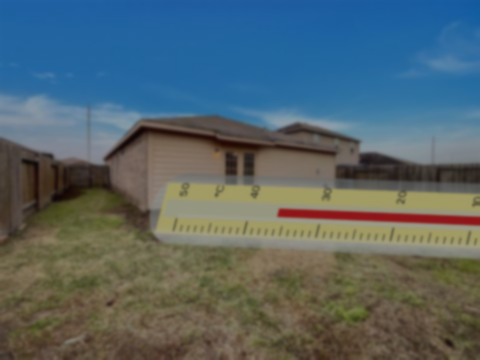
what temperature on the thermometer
36 °C
